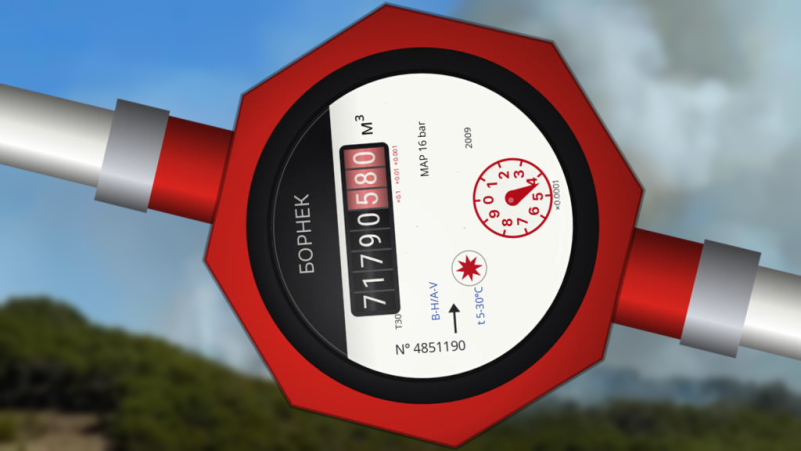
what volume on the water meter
71790.5804 m³
